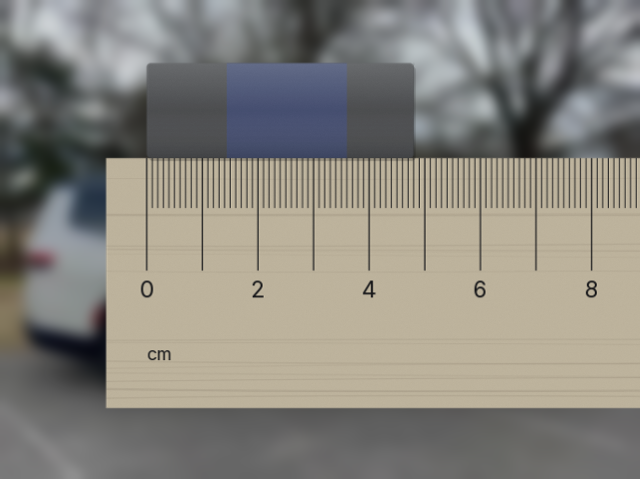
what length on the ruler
4.8 cm
